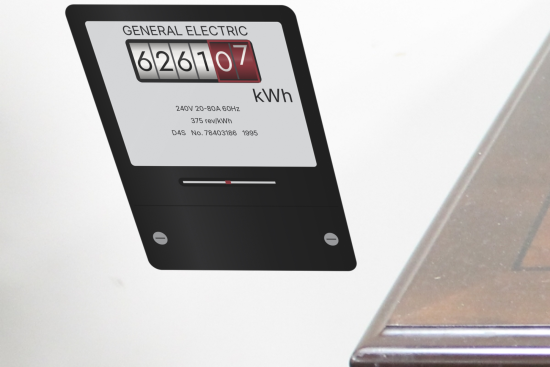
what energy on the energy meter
6261.07 kWh
